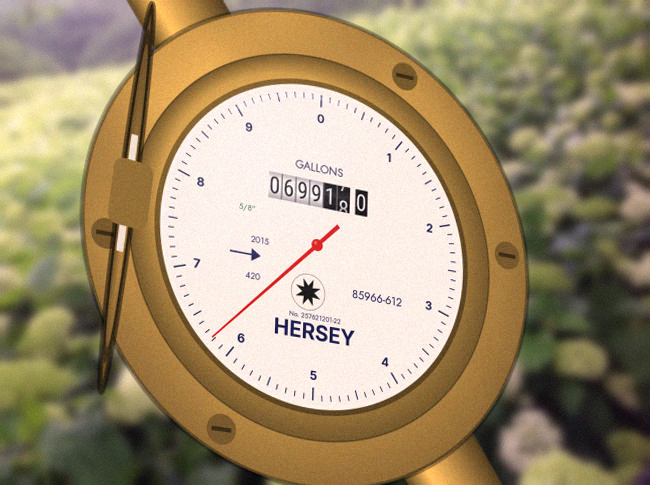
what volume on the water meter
699176.2 gal
